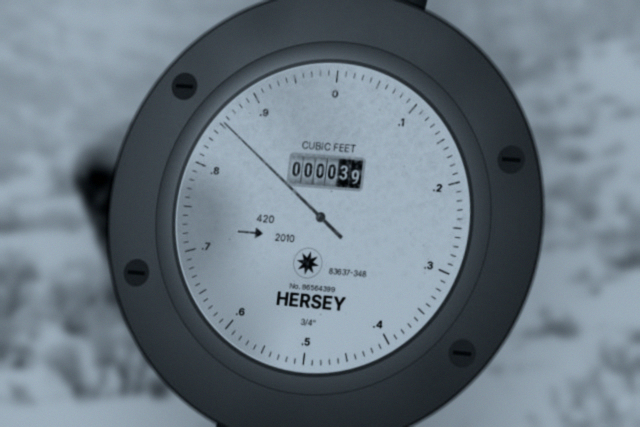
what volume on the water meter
38.85 ft³
